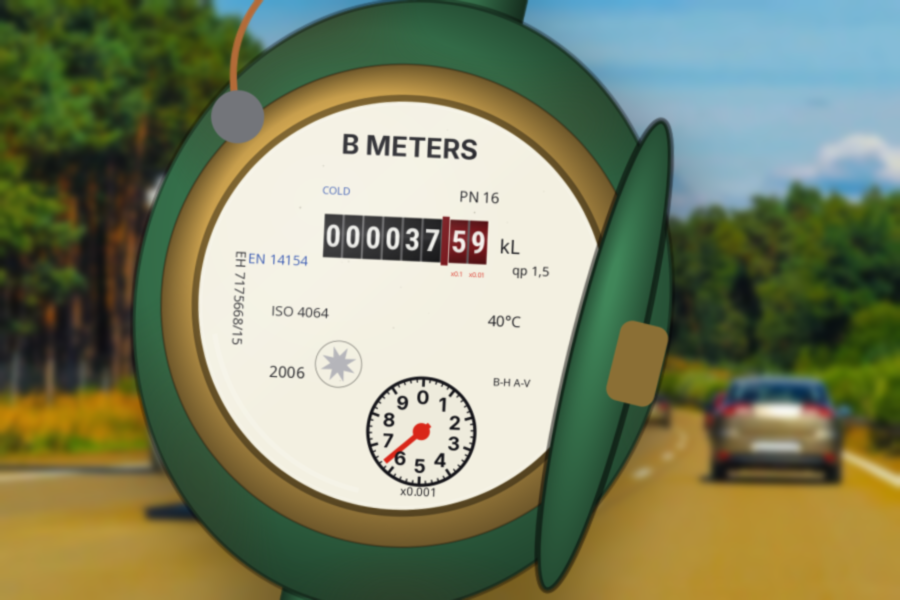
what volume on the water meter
37.596 kL
